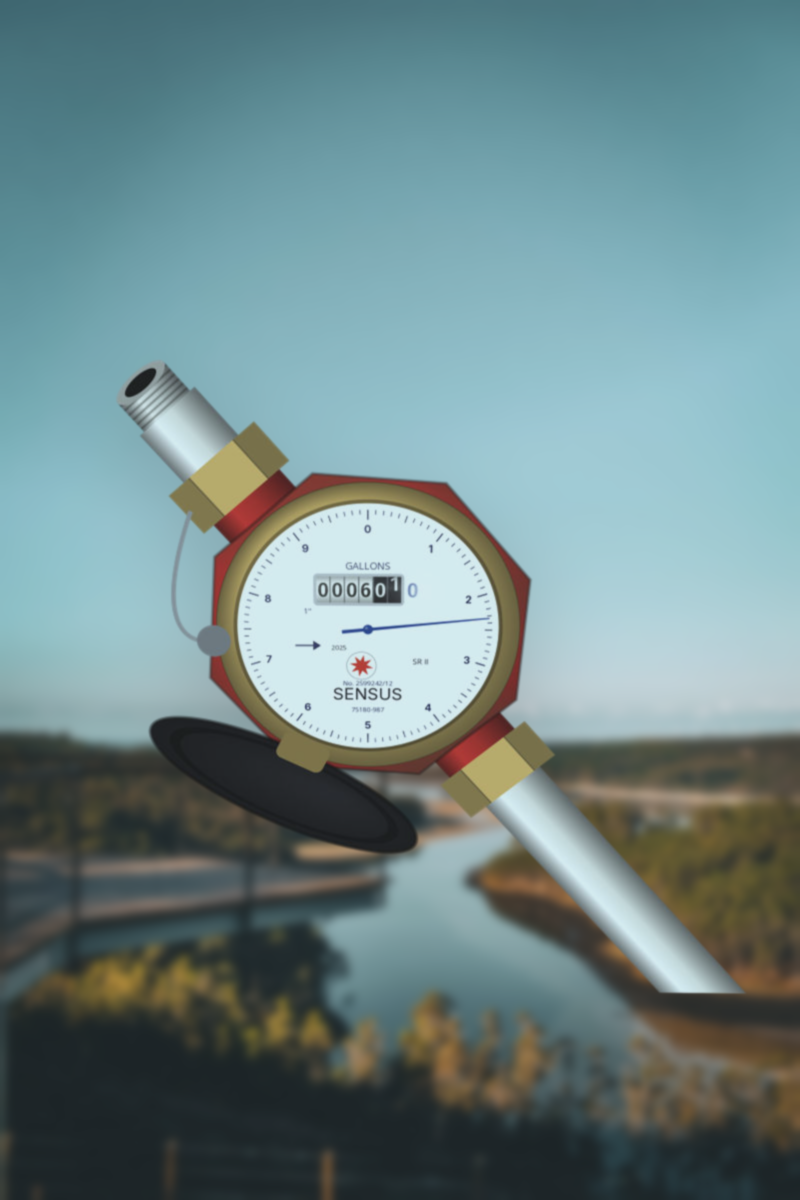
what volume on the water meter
6012.3 gal
